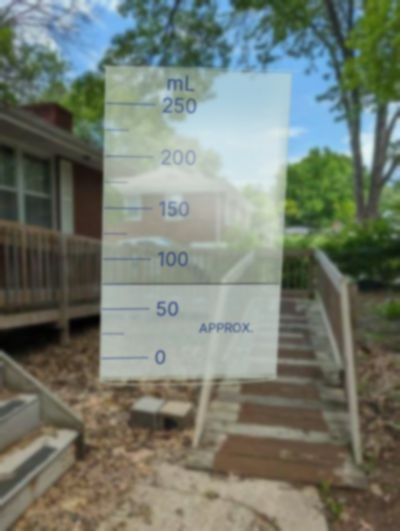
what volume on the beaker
75 mL
